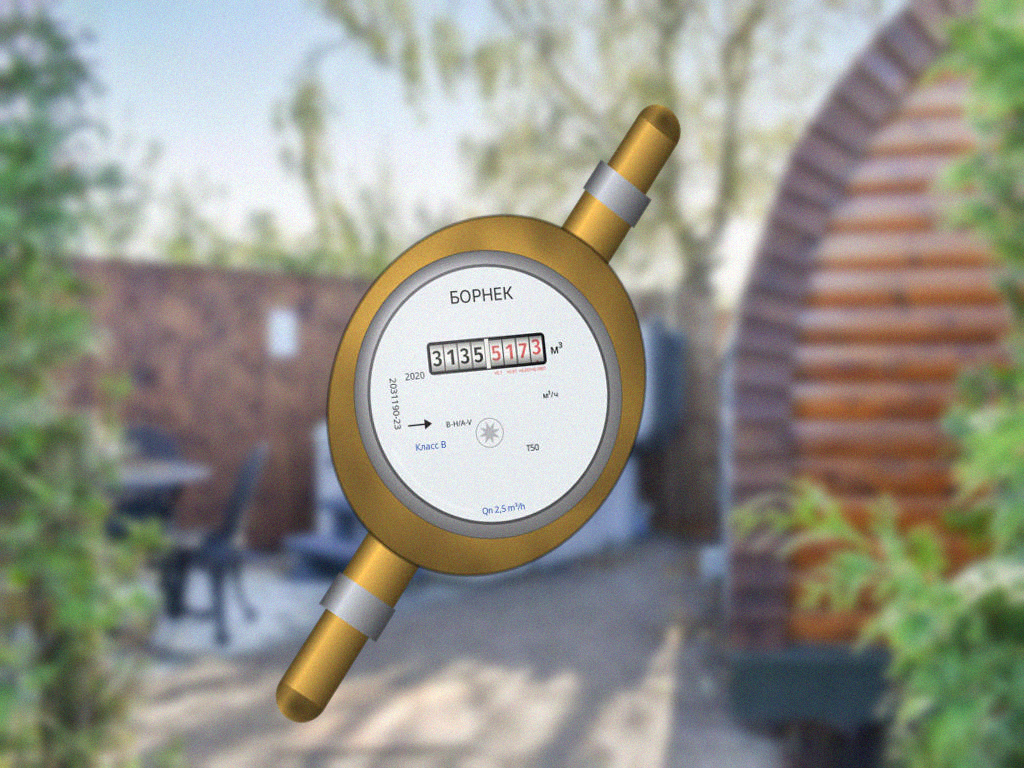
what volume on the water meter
3135.5173 m³
